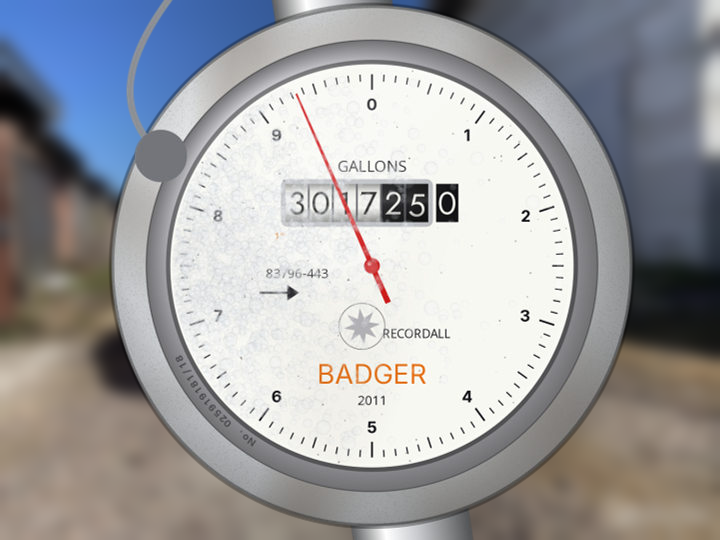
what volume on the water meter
3017249.3 gal
